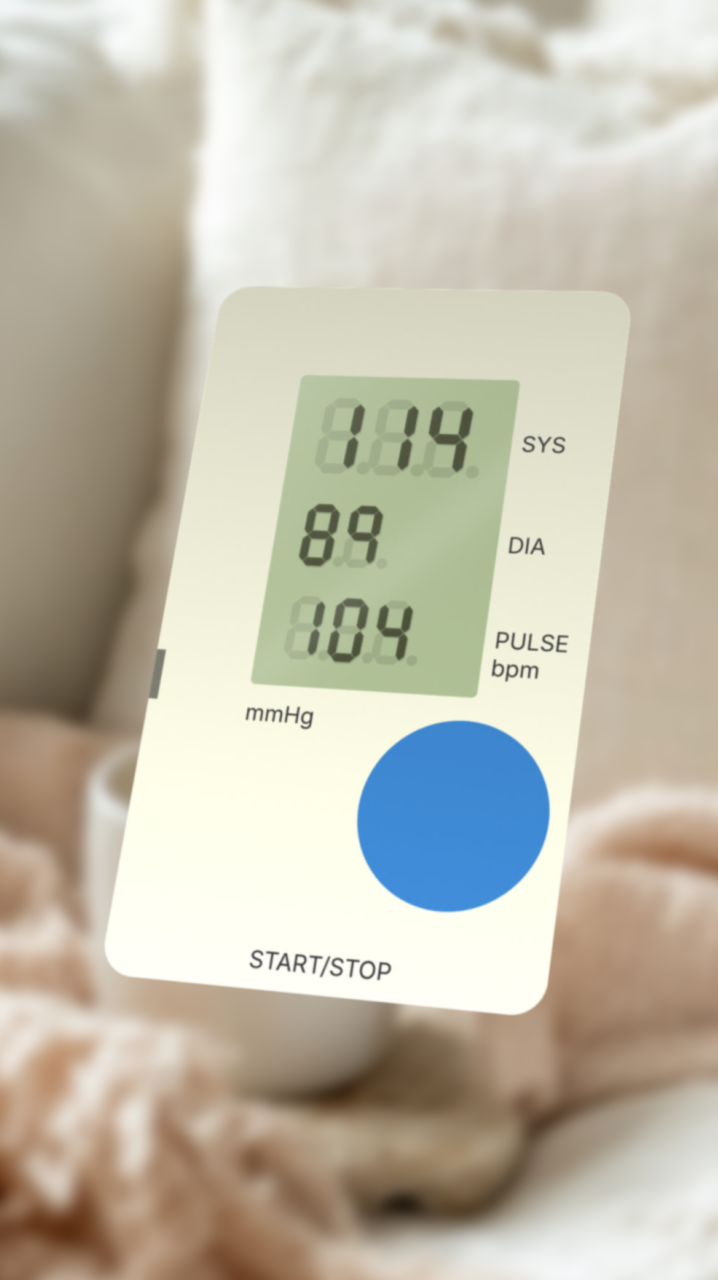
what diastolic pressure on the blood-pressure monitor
89 mmHg
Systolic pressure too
114 mmHg
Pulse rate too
104 bpm
